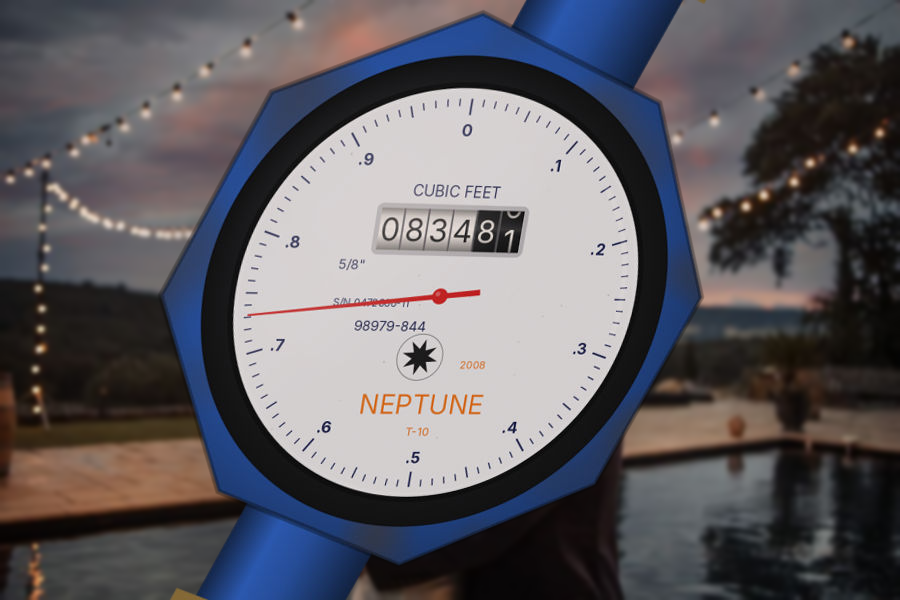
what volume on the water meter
83480.73 ft³
